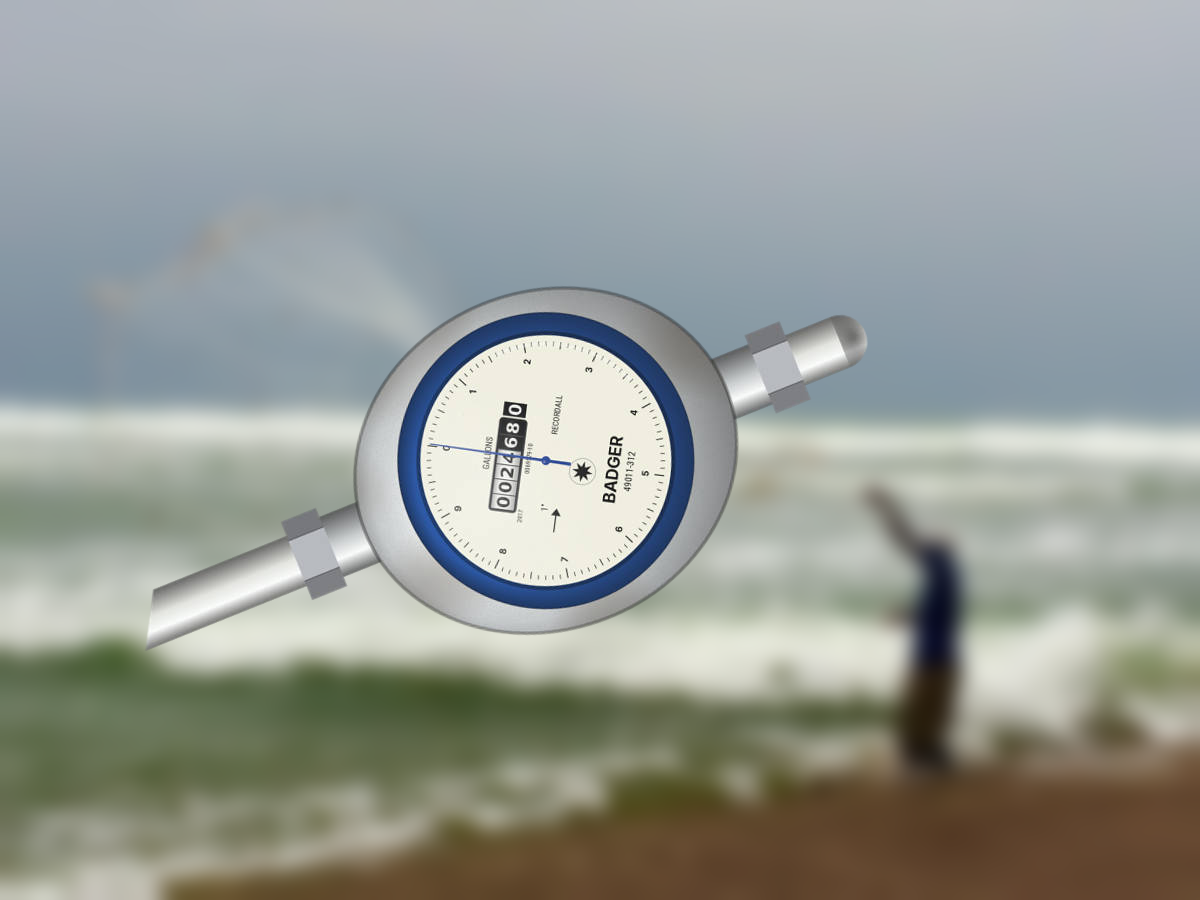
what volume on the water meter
24680.0 gal
